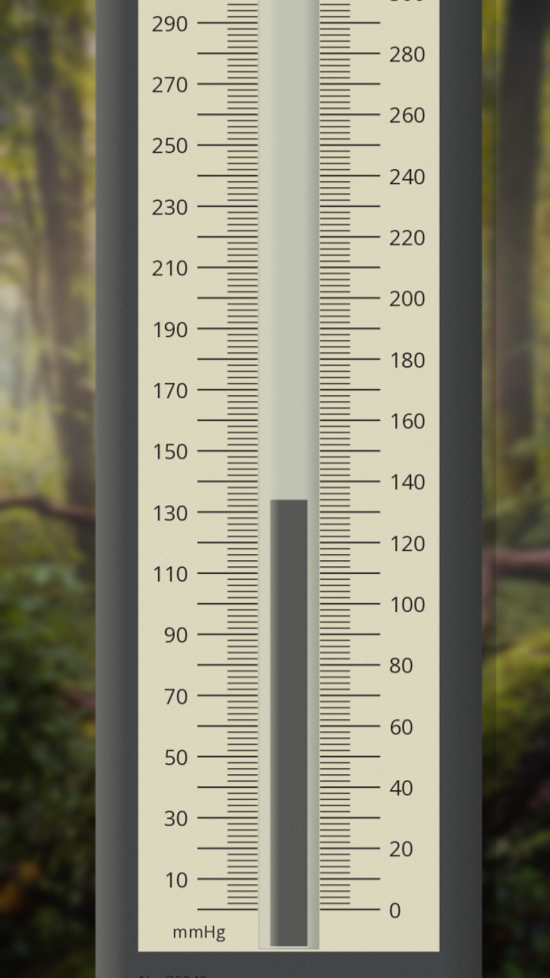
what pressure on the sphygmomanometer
134 mmHg
